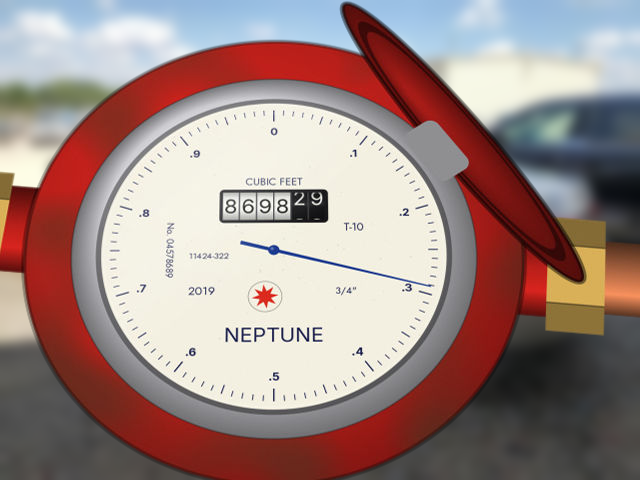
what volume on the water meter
869829.29 ft³
